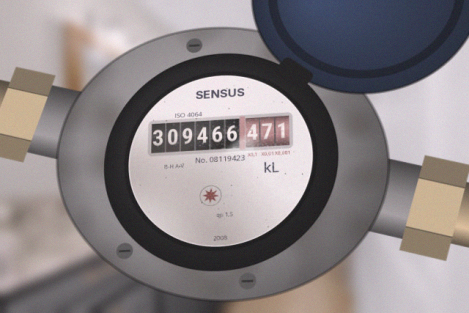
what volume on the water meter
309466.471 kL
